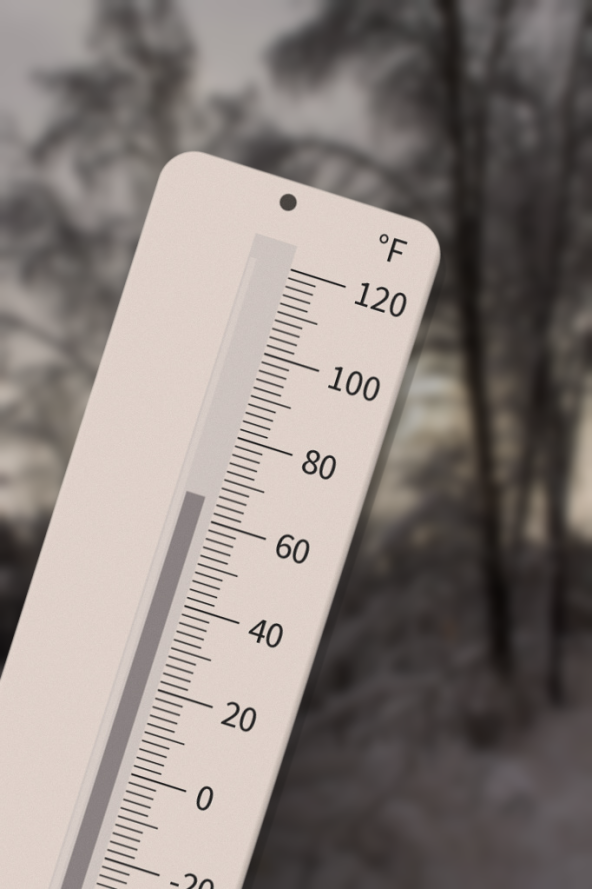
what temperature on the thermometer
65 °F
